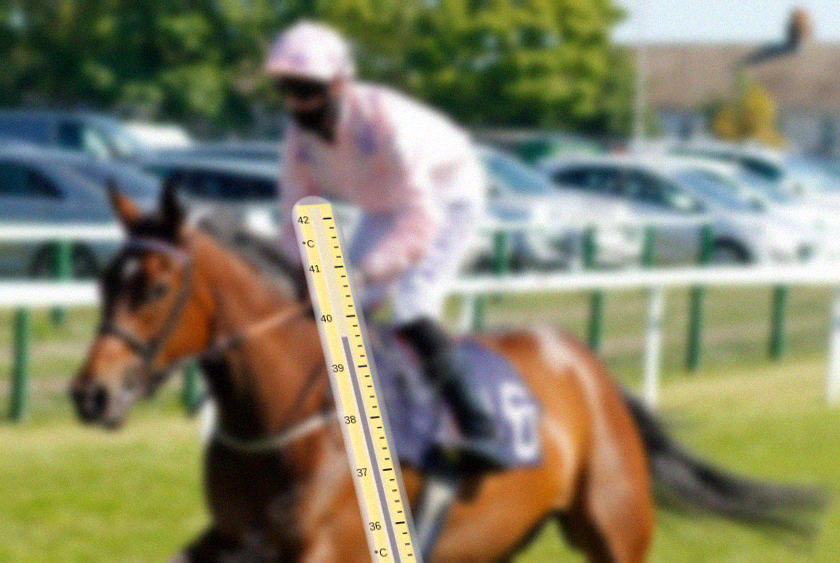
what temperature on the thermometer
39.6 °C
